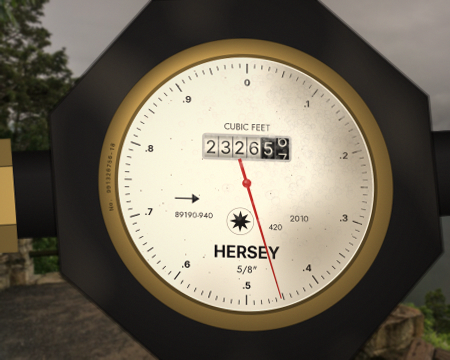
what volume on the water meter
232656.45 ft³
